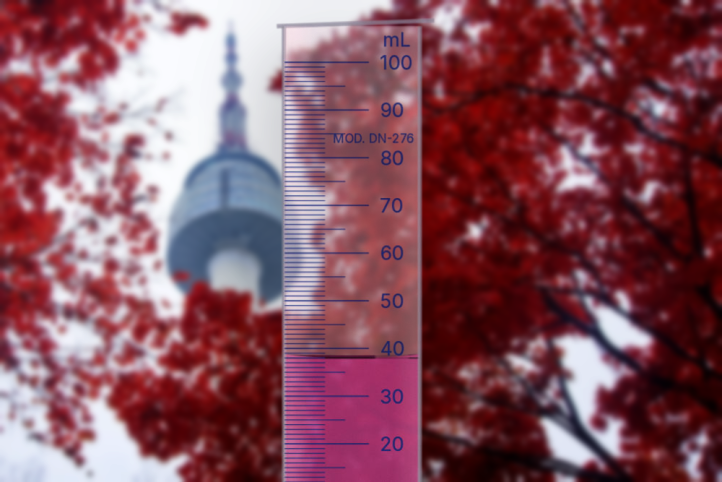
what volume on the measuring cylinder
38 mL
